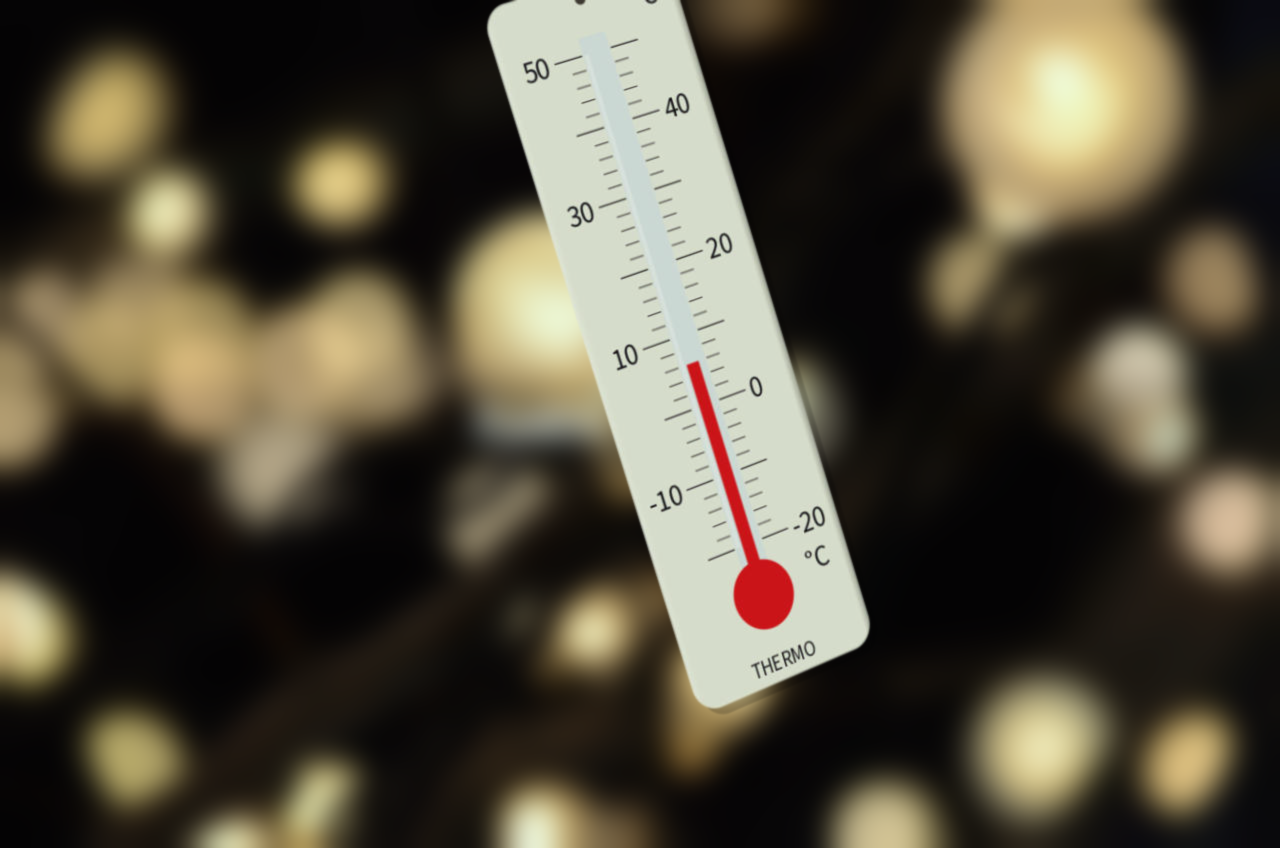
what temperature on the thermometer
6 °C
